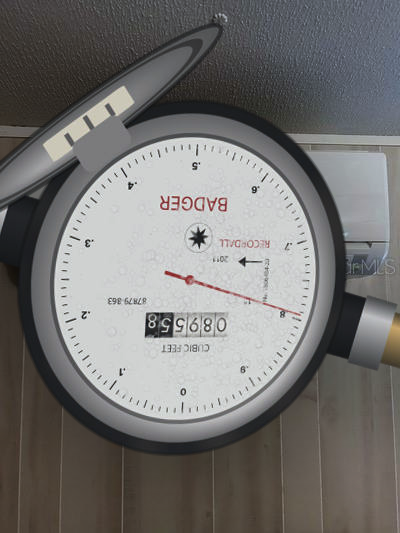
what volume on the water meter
89557.79 ft³
